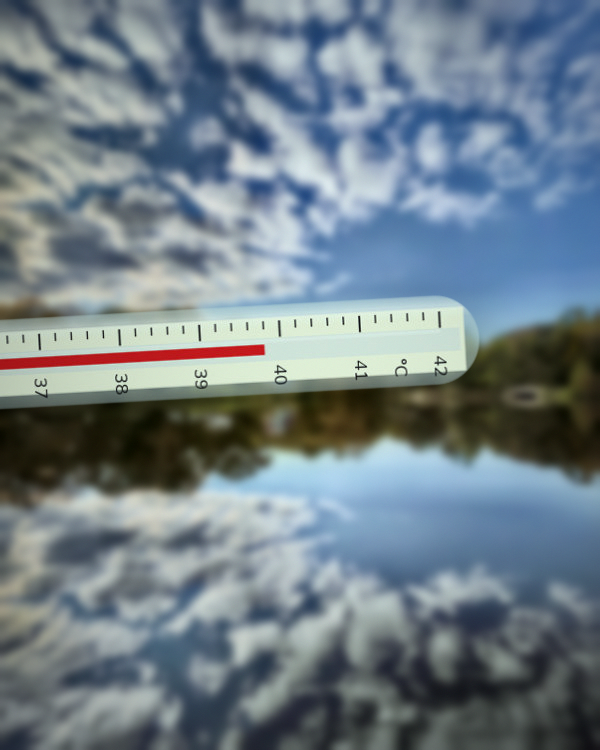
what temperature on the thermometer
39.8 °C
